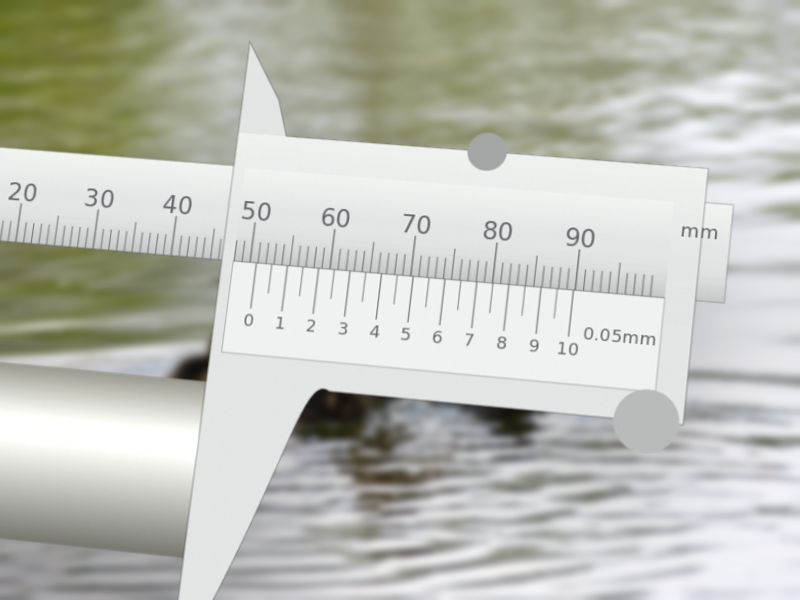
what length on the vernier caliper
50.8 mm
